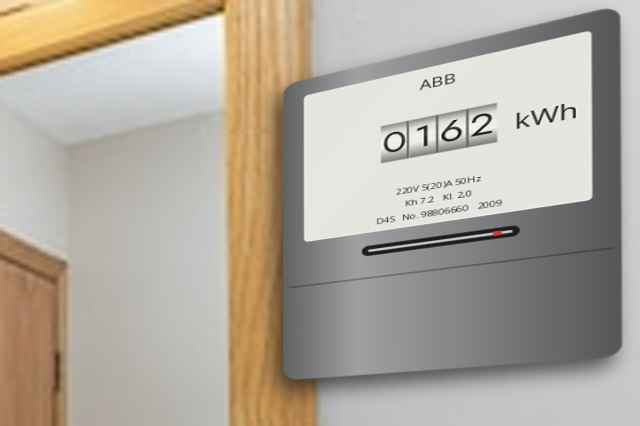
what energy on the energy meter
162 kWh
